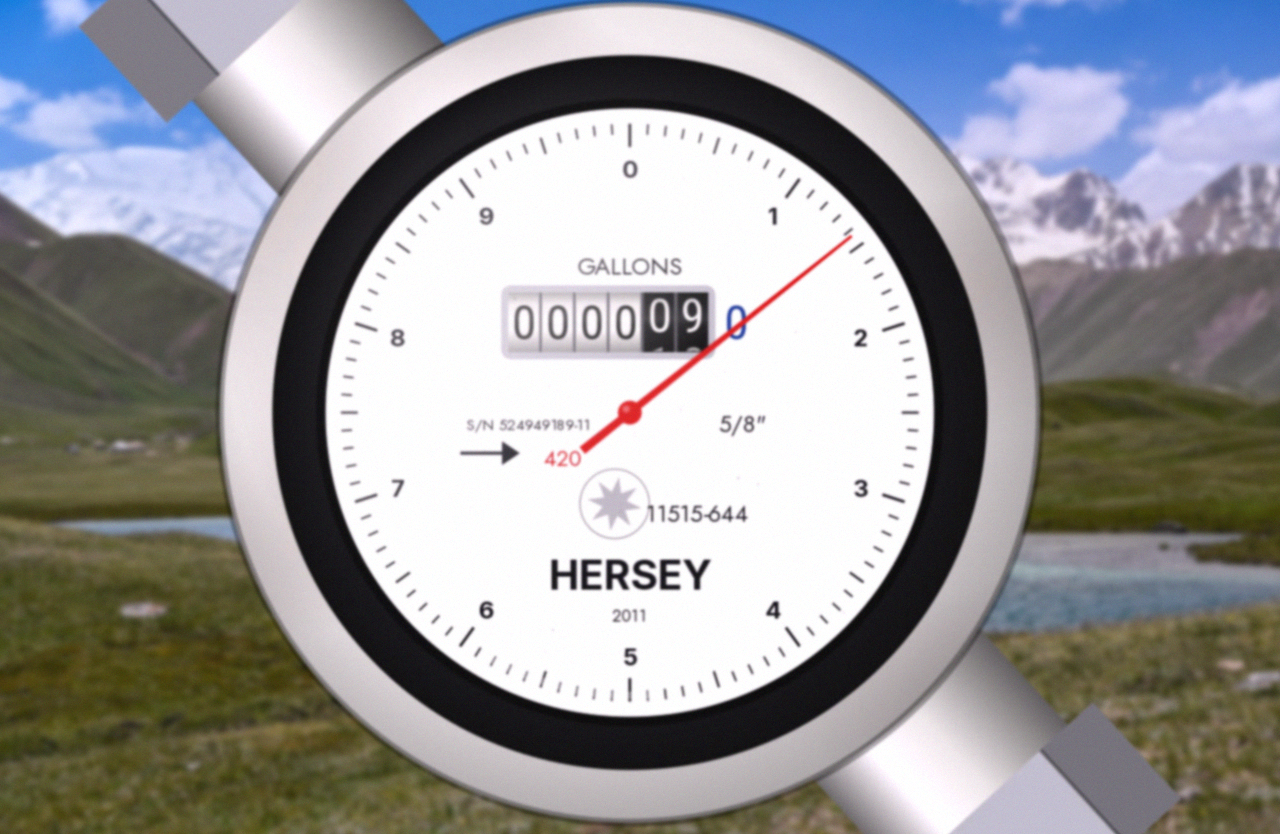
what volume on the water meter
91.4 gal
